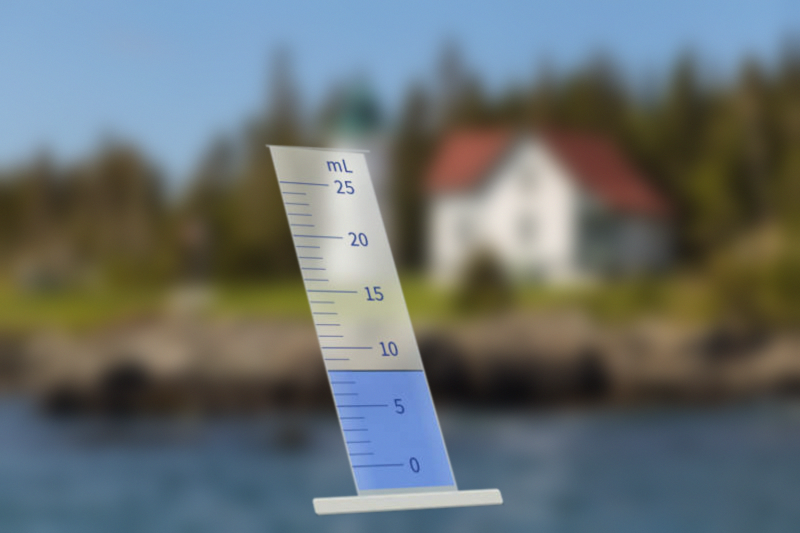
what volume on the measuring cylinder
8 mL
